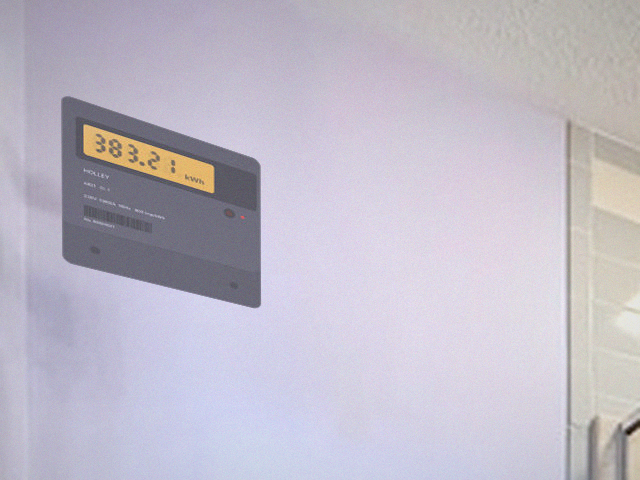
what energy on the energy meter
383.21 kWh
